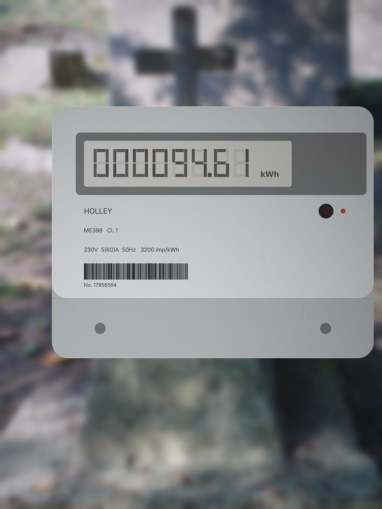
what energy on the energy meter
94.61 kWh
